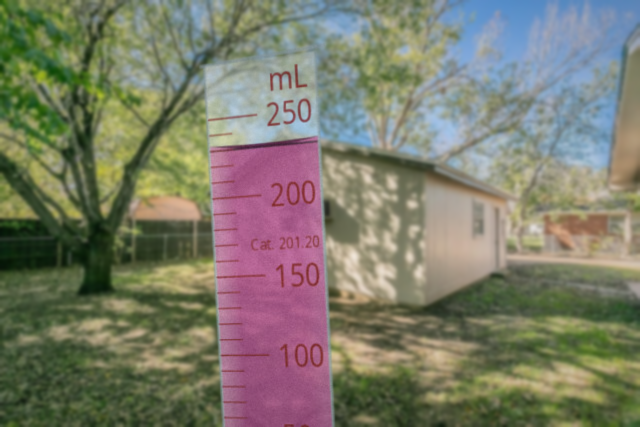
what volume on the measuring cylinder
230 mL
